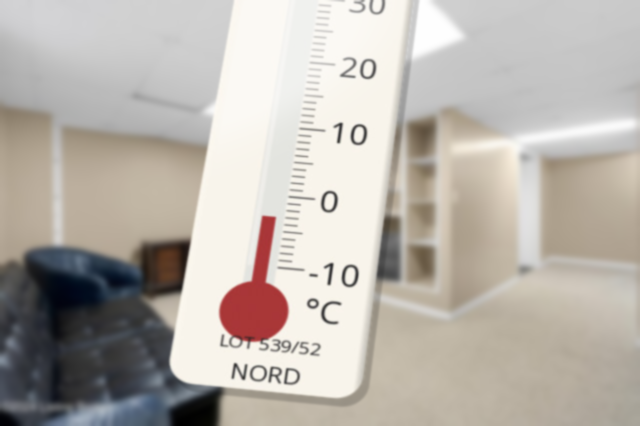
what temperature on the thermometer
-3 °C
